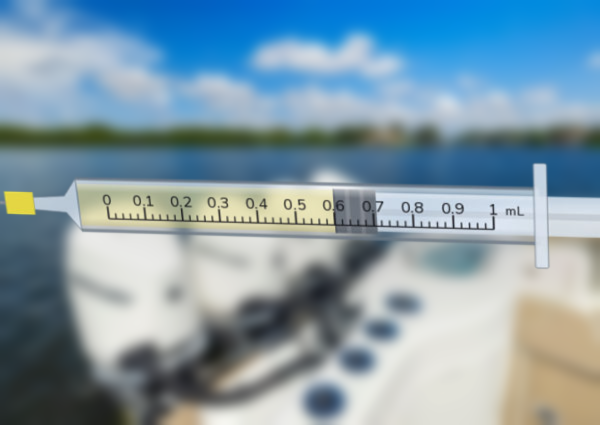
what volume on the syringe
0.6 mL
